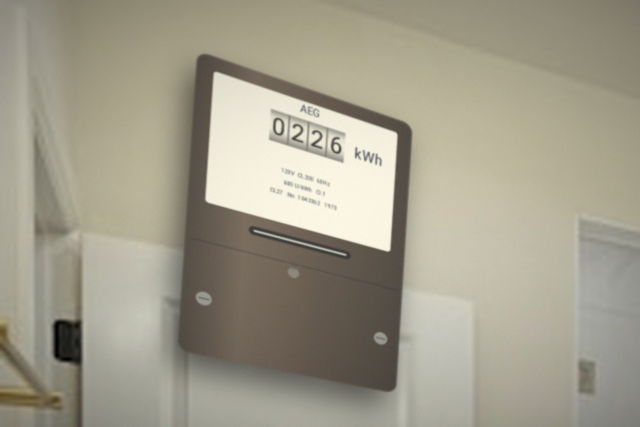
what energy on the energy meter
226 kWh
